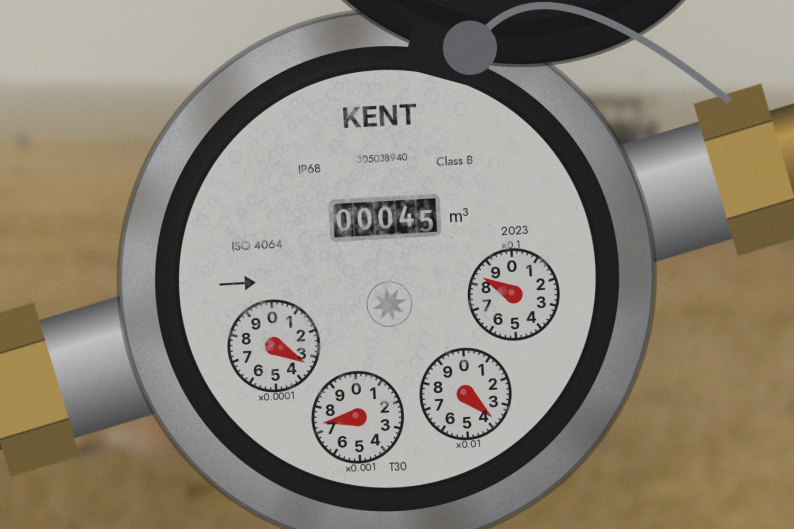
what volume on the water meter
44.8373 m³
